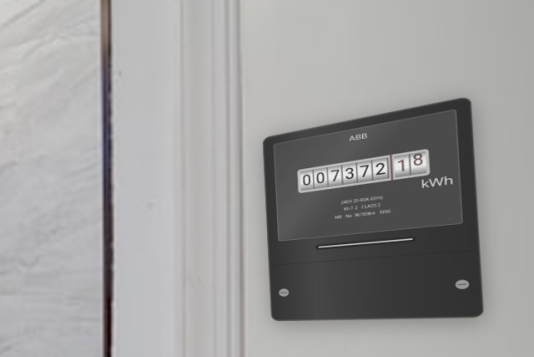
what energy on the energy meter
7372.18 kWh
